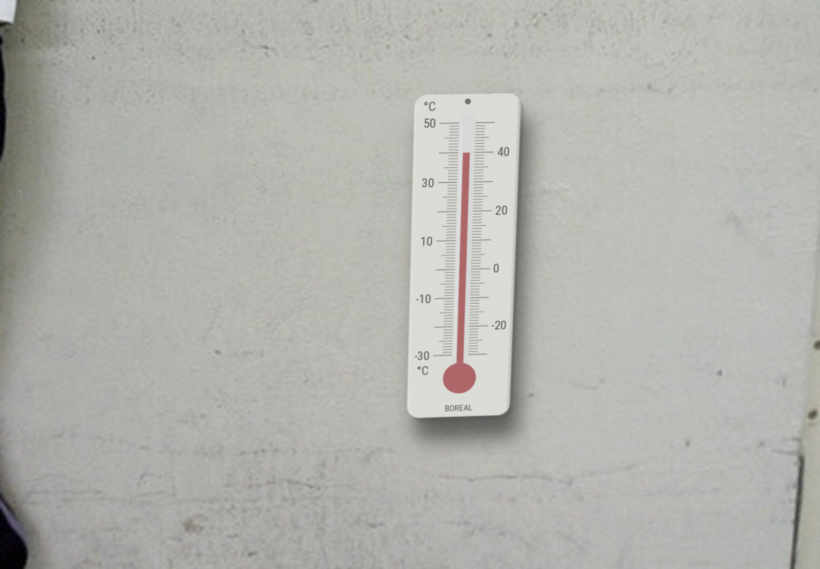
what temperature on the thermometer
40 °C
